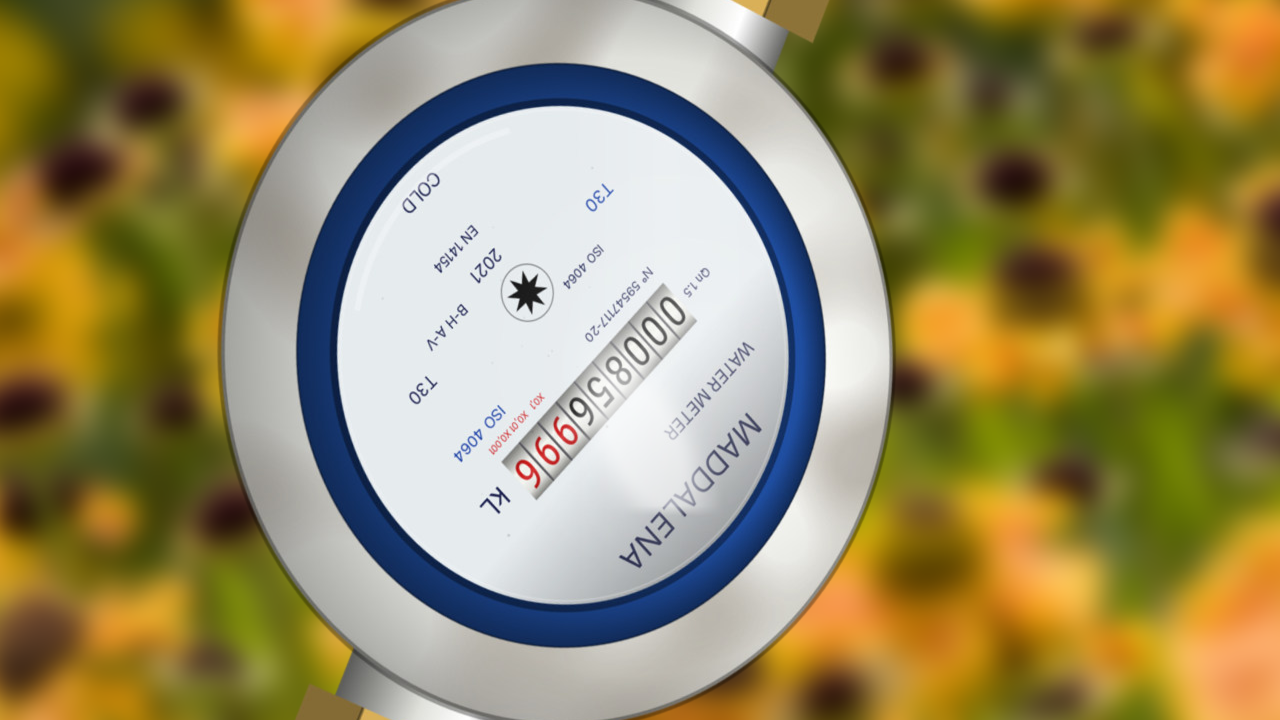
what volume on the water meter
856.996 kL
